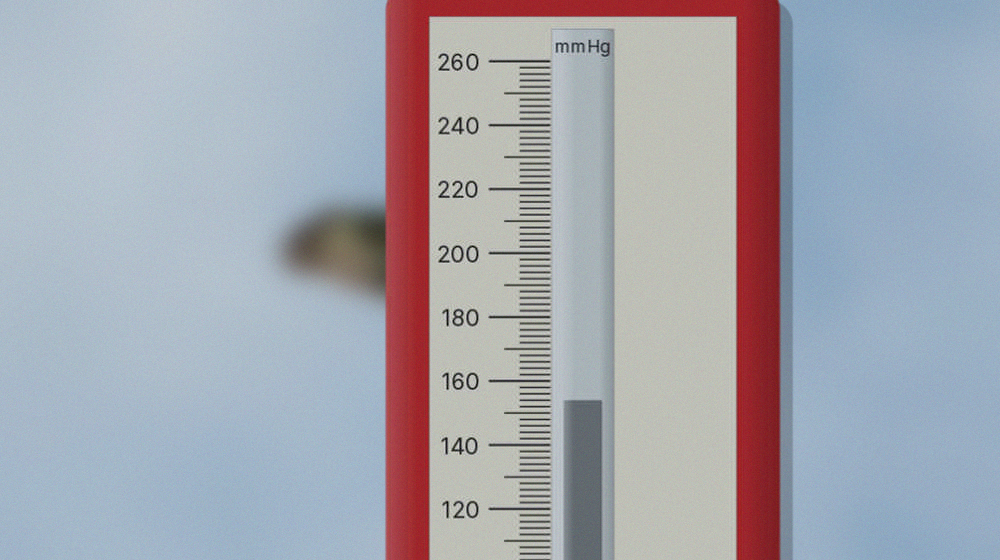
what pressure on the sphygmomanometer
154 mmHg
